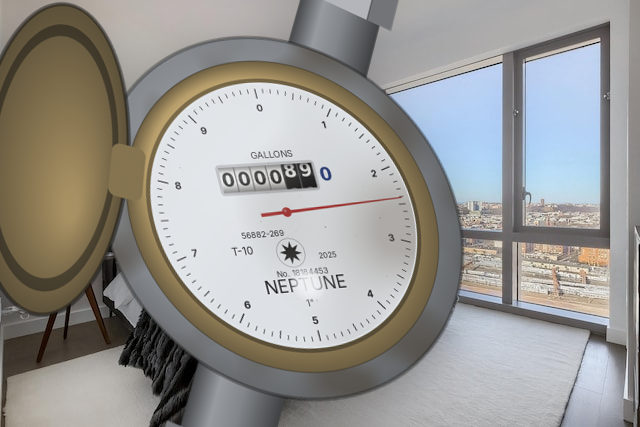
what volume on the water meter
892.4 gal
